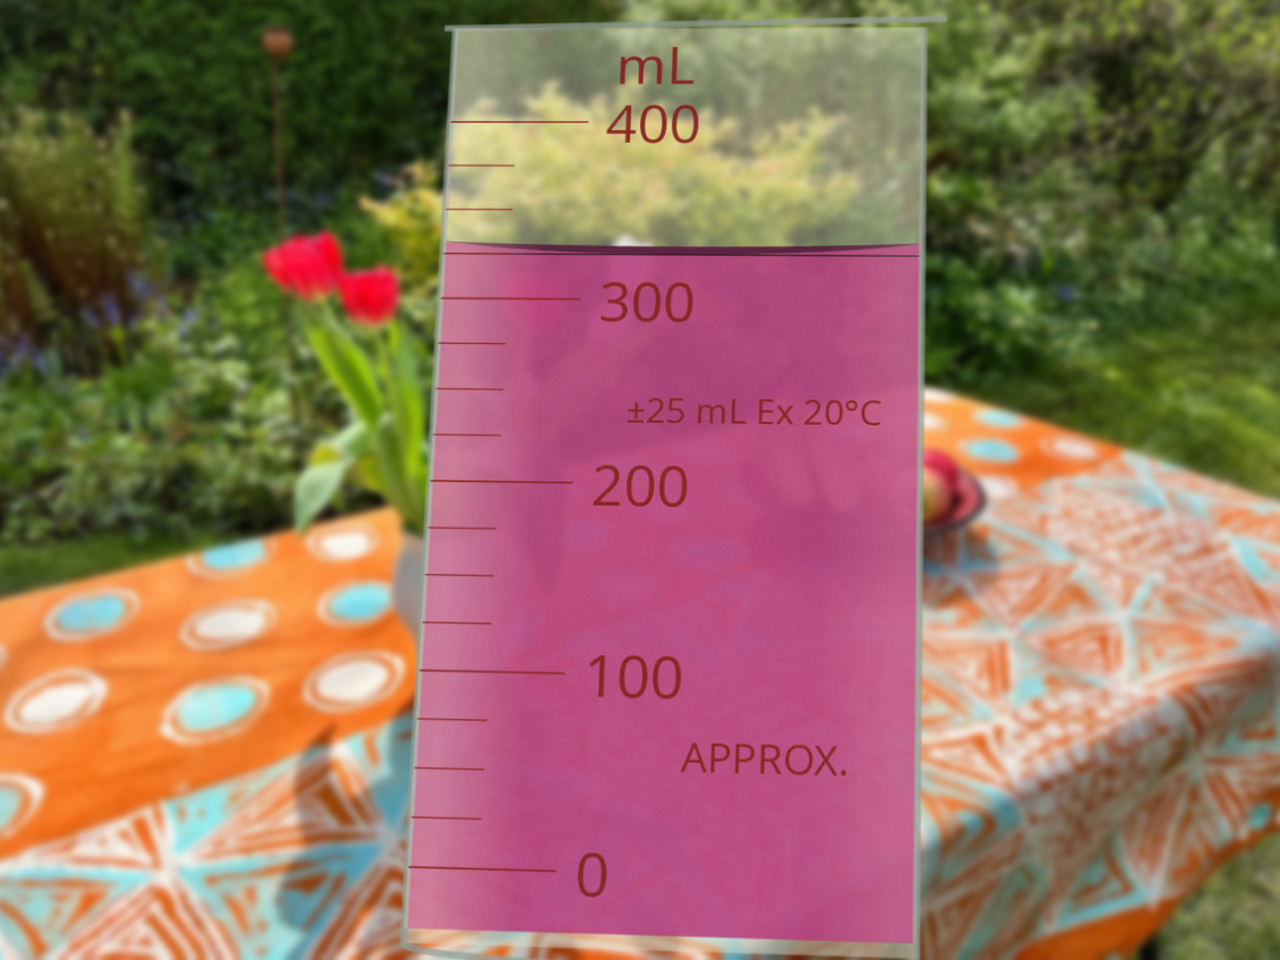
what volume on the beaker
325 mL
